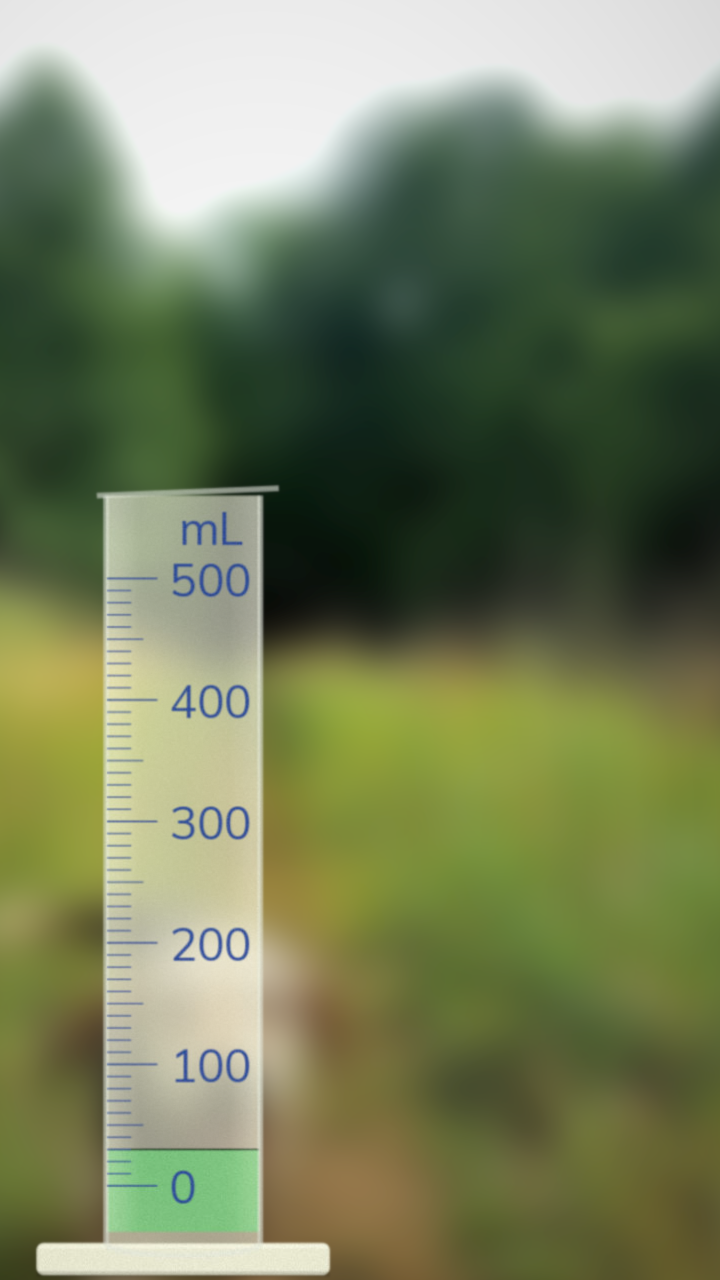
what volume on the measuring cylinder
30 mL
